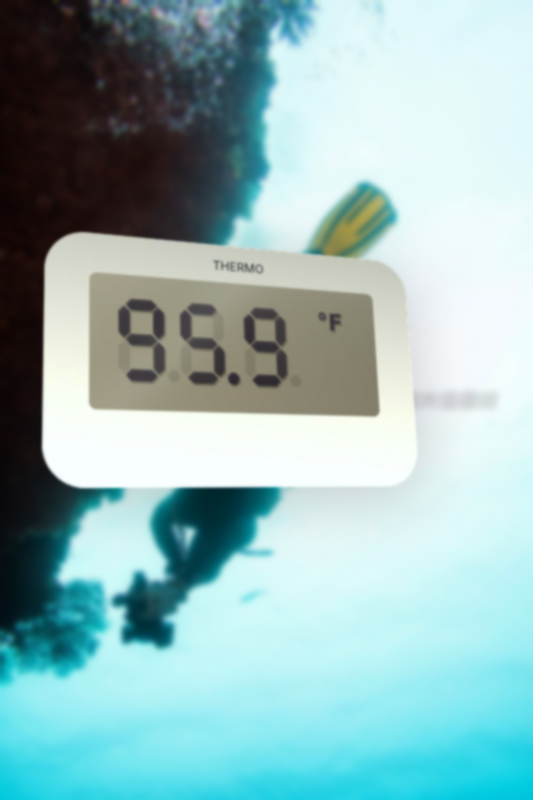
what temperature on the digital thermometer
95.9 °F
